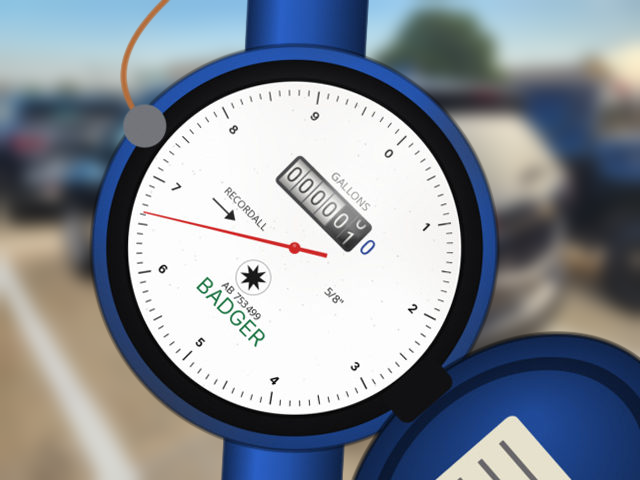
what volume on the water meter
6.6 gal
